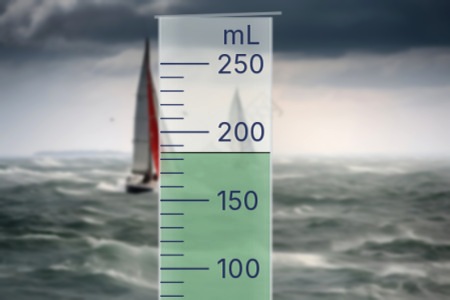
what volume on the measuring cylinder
185 mL
